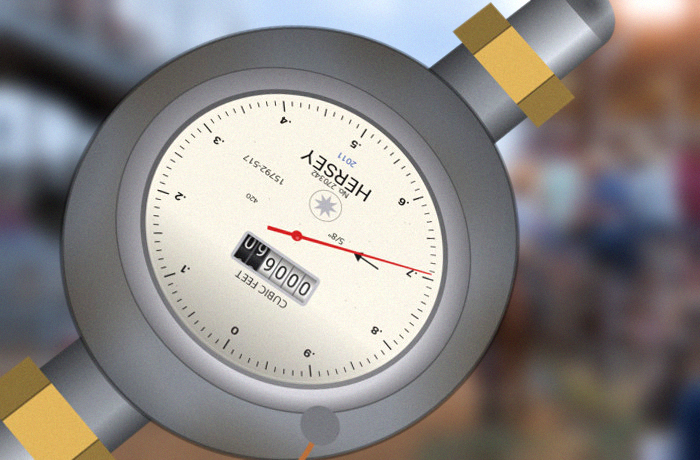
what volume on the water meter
659.69 ft³
